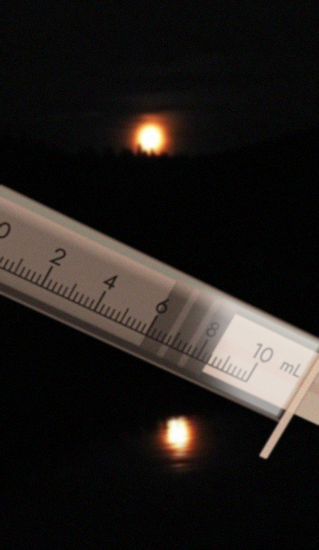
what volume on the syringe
6 mL
